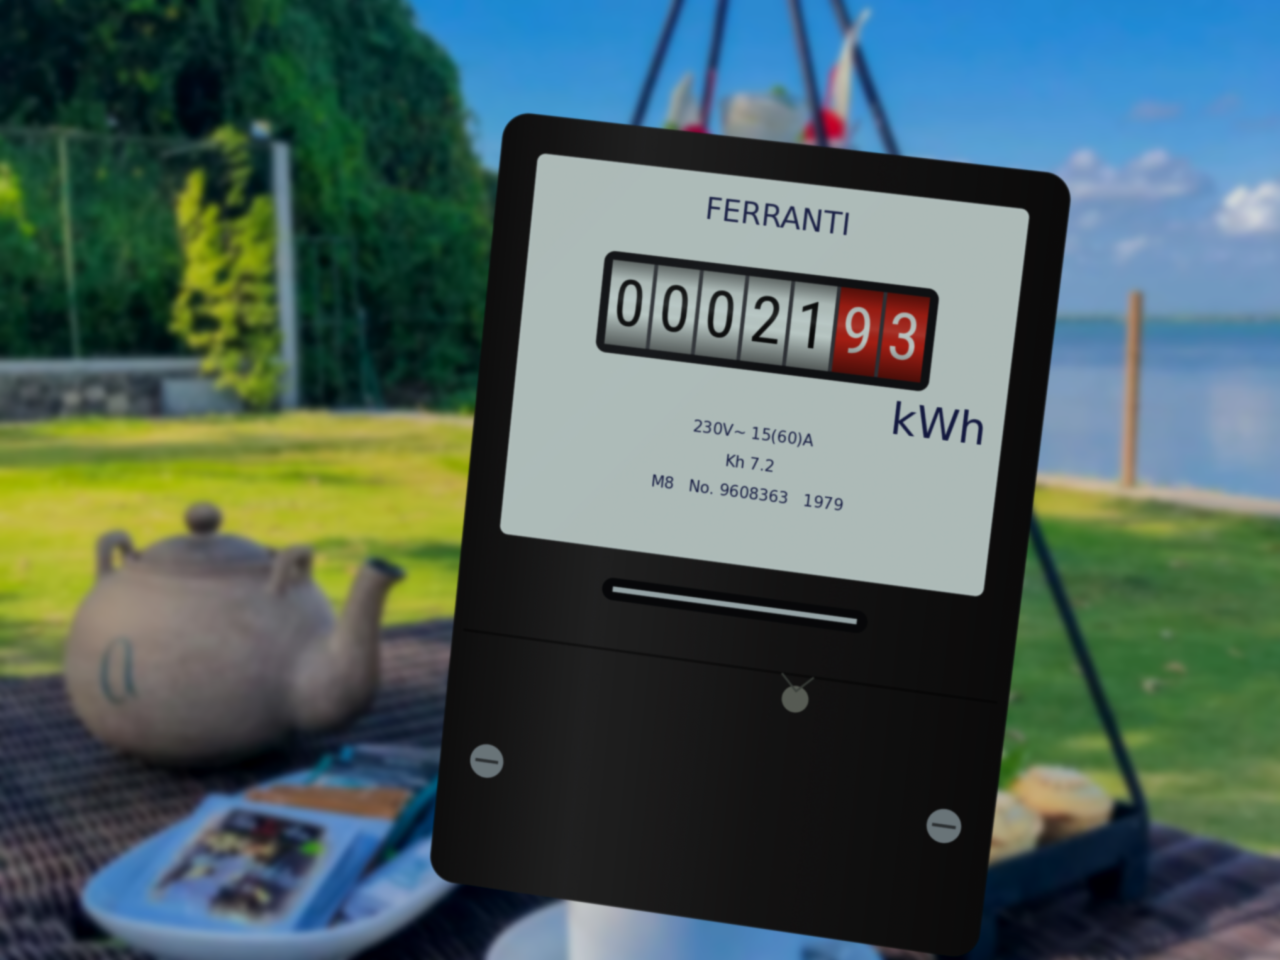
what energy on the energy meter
21.93 kWh
